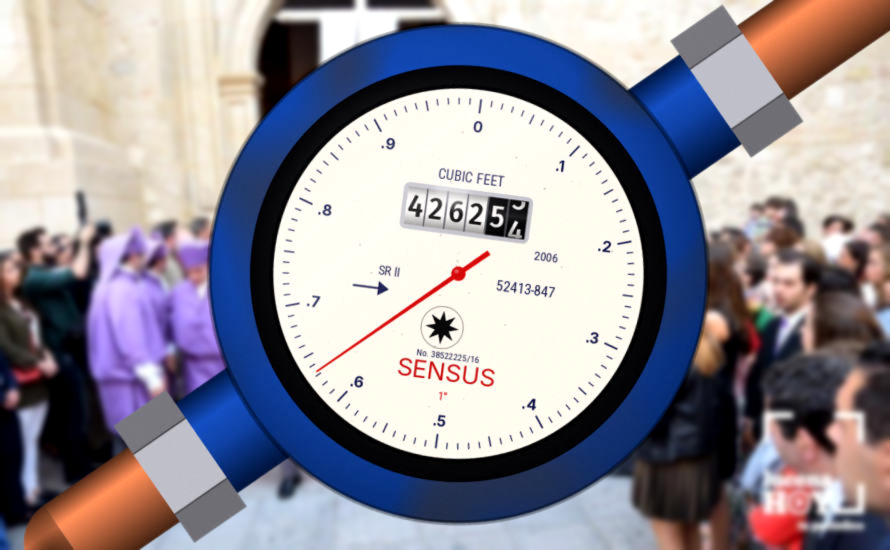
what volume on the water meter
426253.63 ft³
